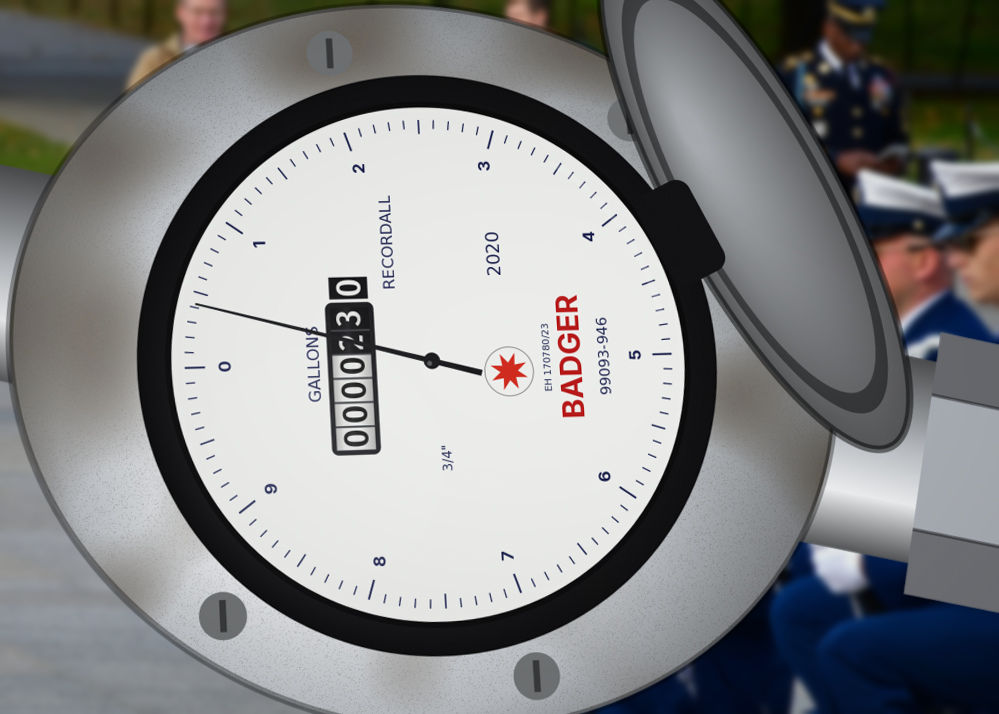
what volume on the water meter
230.4 gal
